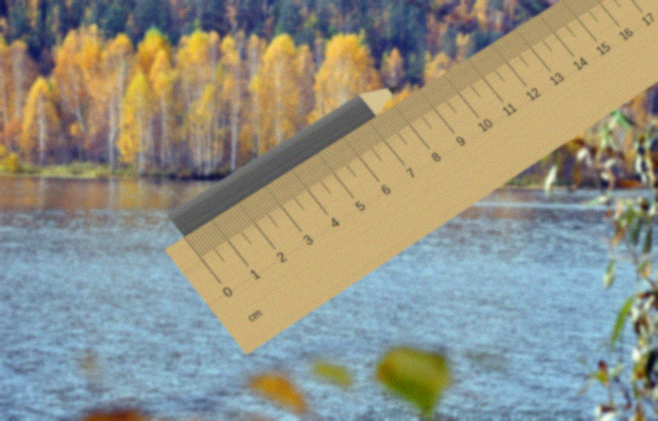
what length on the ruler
8.5 cm
